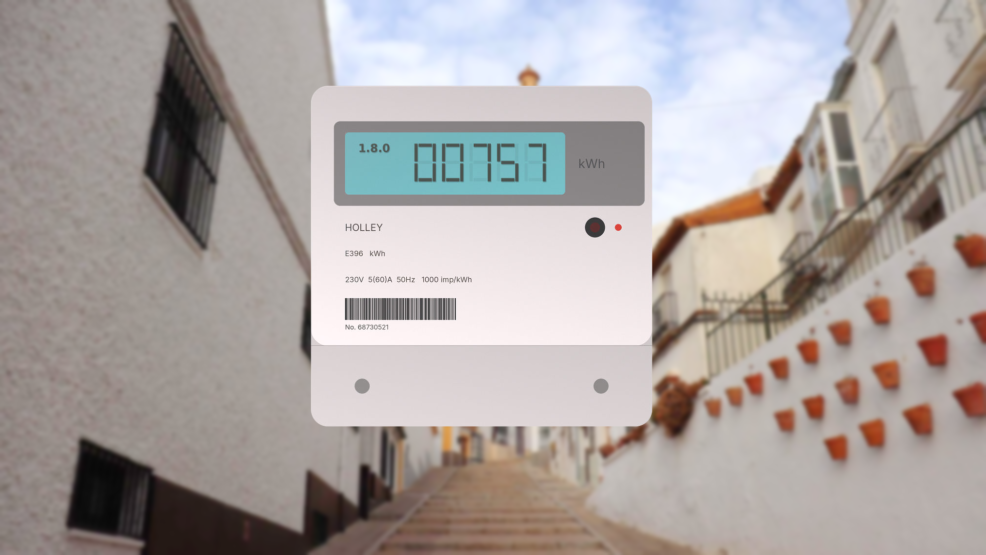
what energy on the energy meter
757 kWh
